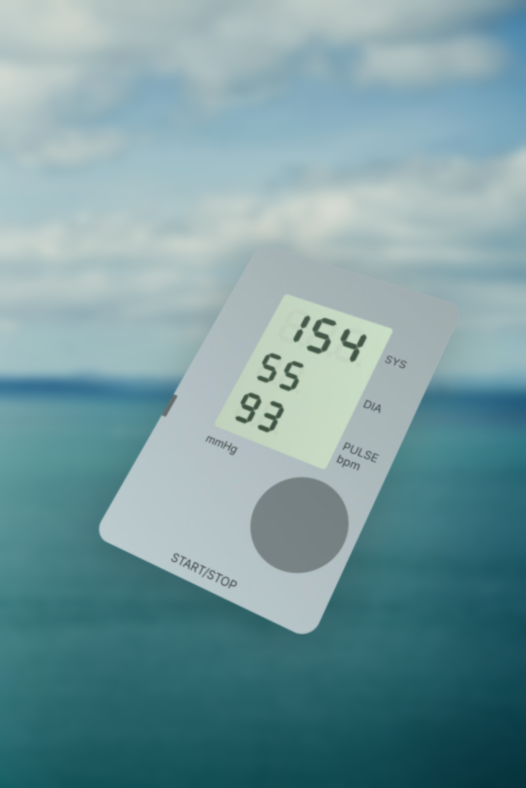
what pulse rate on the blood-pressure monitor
93 bpm
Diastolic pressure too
55 mmHg
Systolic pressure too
154 mmHg
